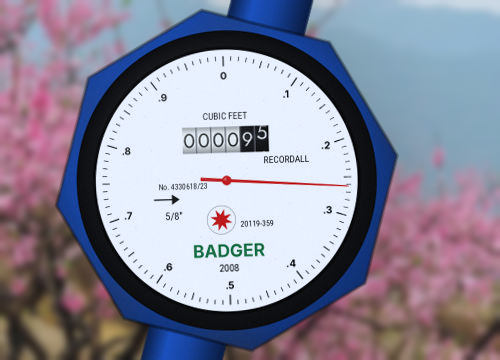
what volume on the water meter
95.26 ft³
